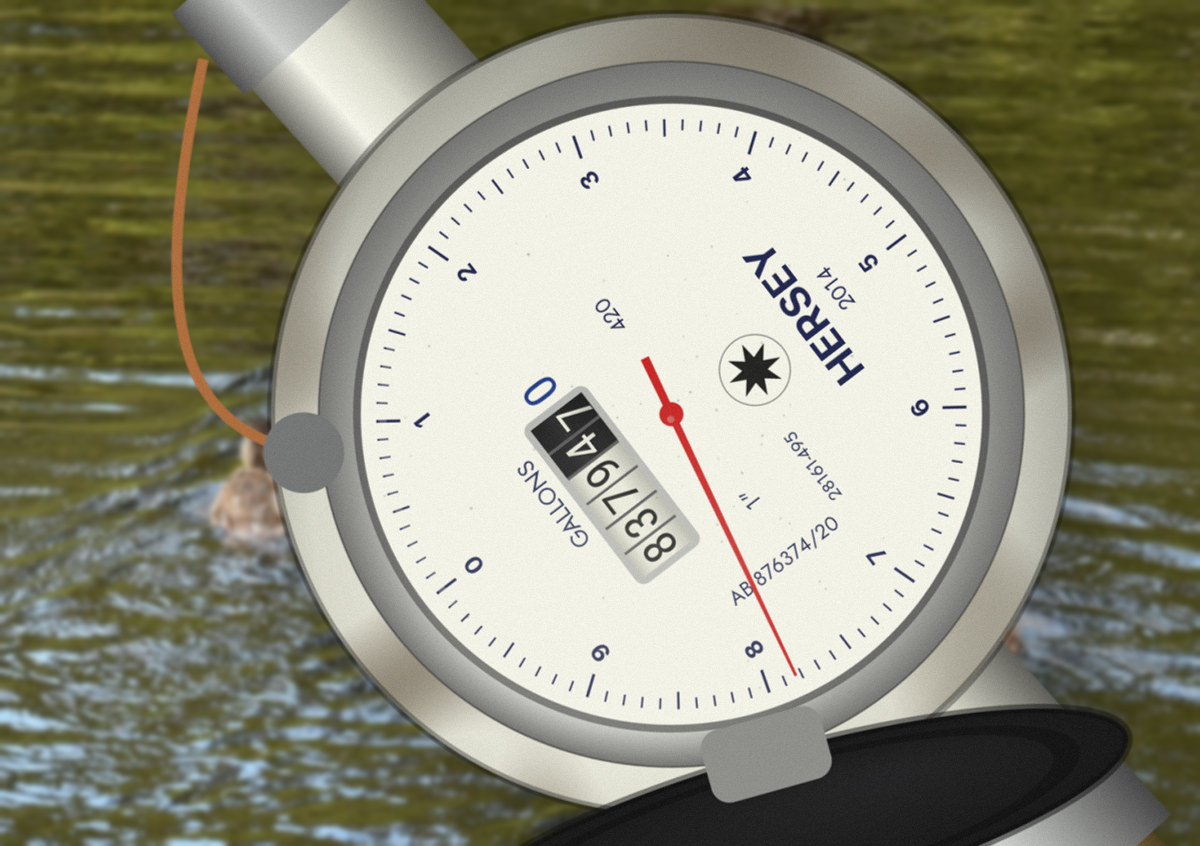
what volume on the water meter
8379467.8 gal
